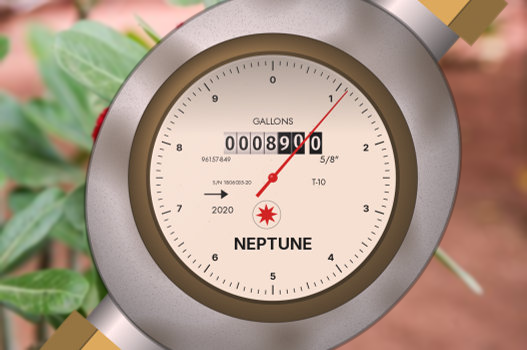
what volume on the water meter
8901.1 gal
